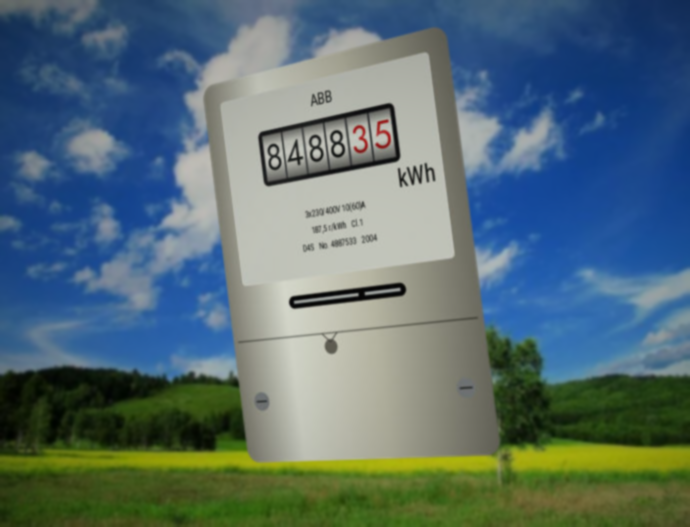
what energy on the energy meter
8488.35 kWh
